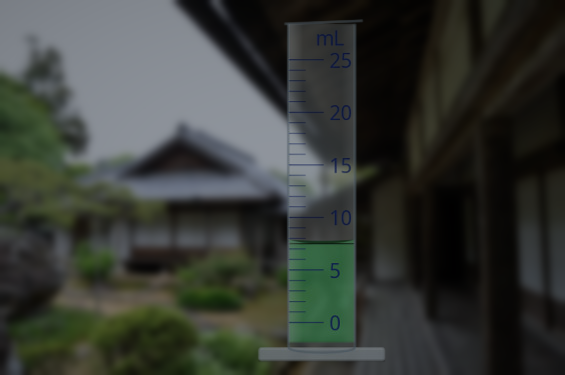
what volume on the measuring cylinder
7.5 mL
